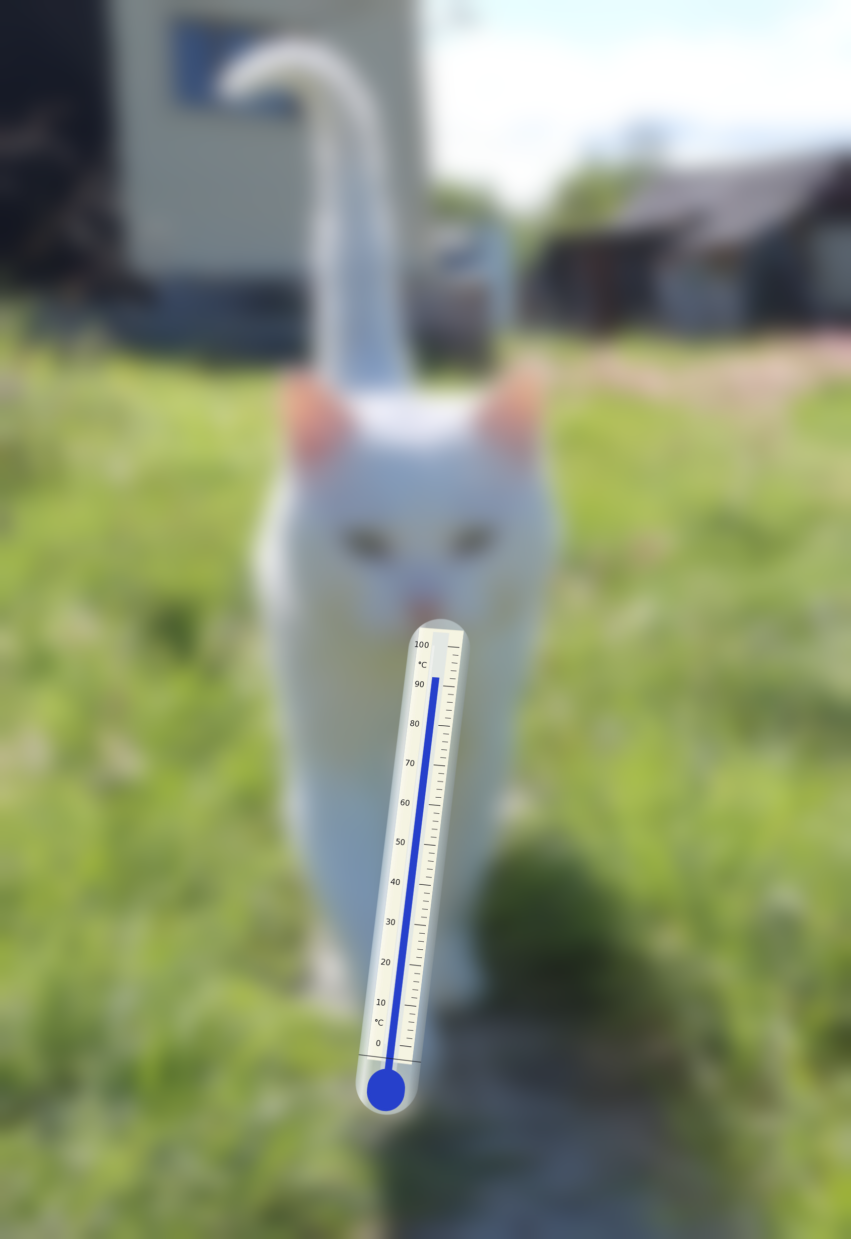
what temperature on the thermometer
92 °C
